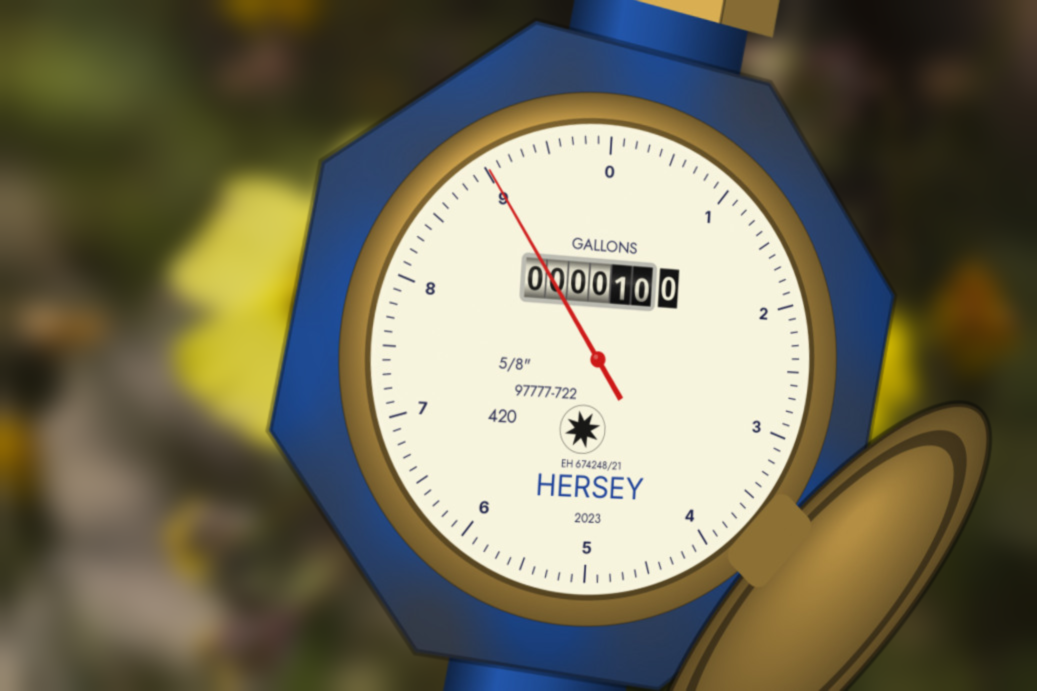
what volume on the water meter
99.0 gal
